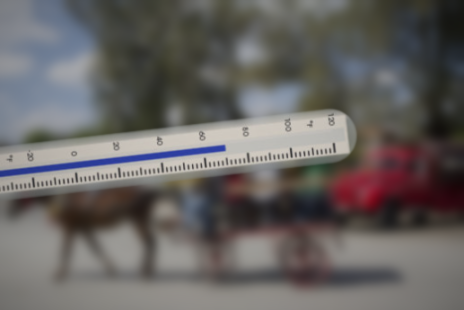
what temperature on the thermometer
70 °F
